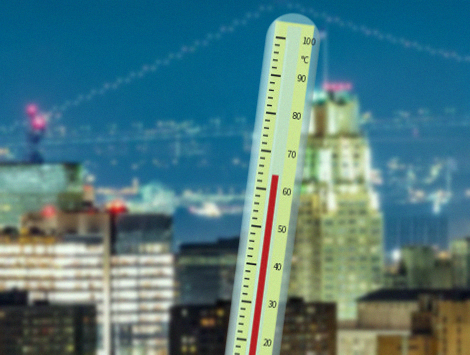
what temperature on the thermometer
64 °C
